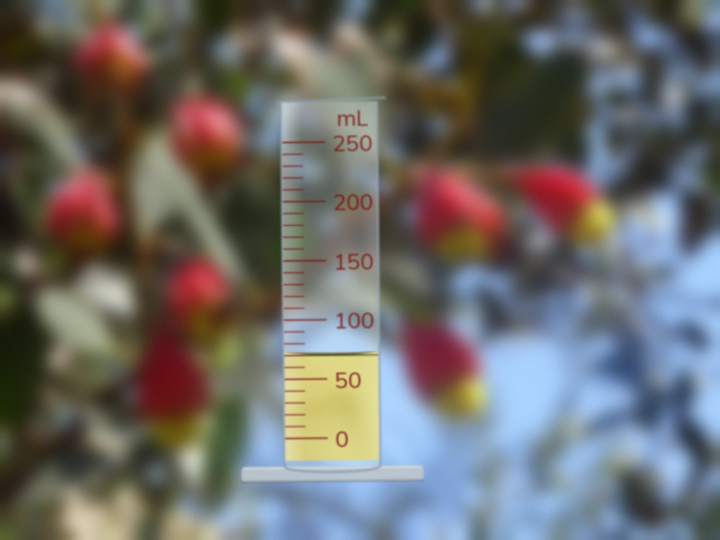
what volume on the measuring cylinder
70 mL
